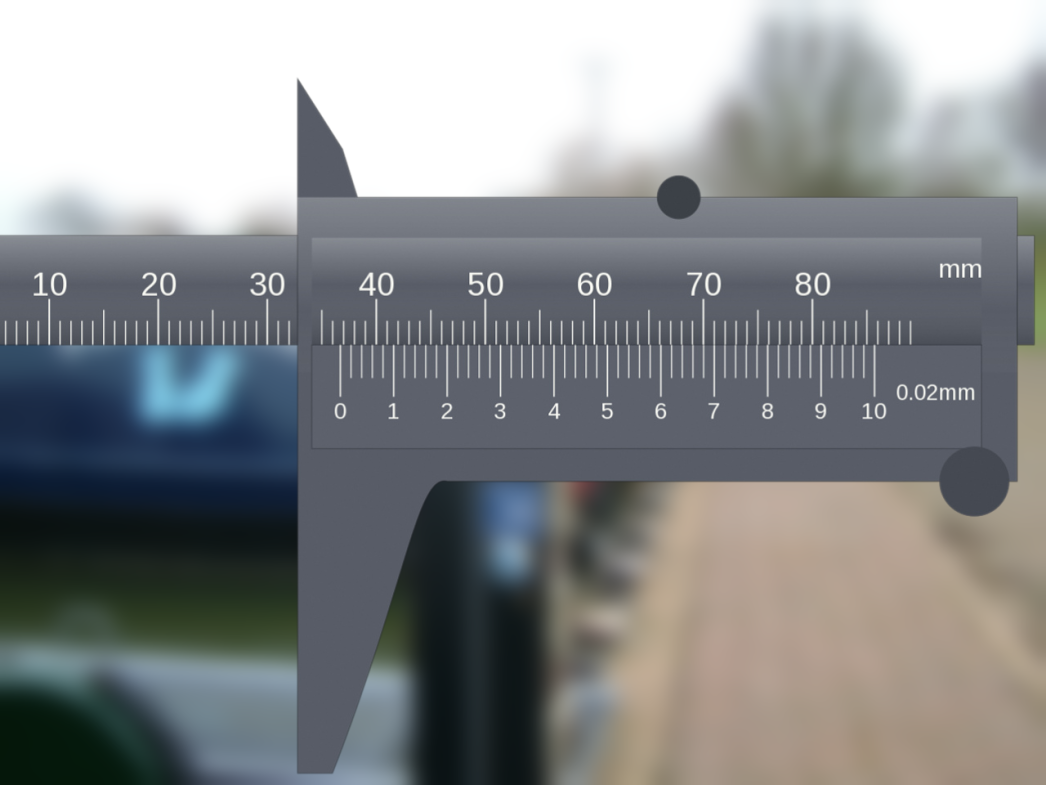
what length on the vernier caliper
36.7 mm
